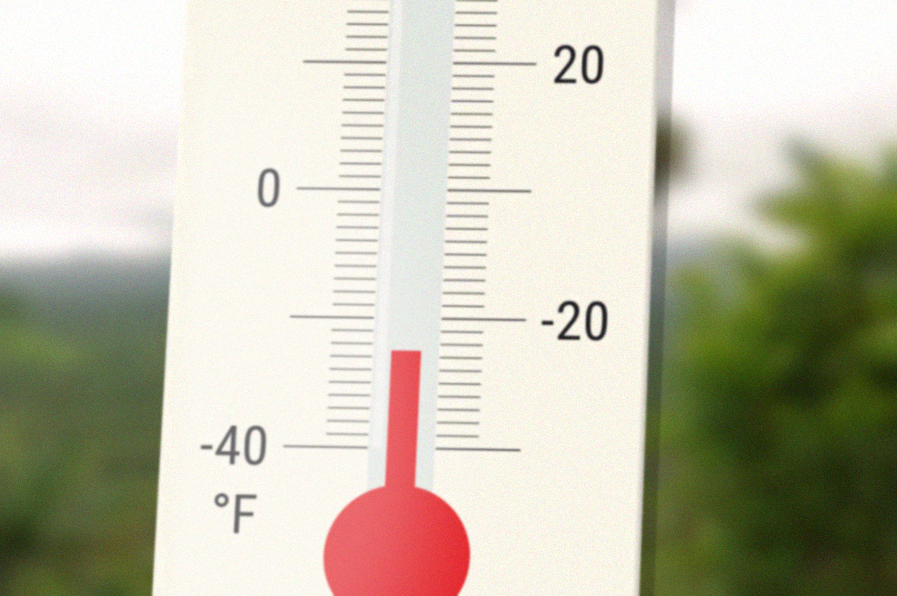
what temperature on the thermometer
-25 °F
